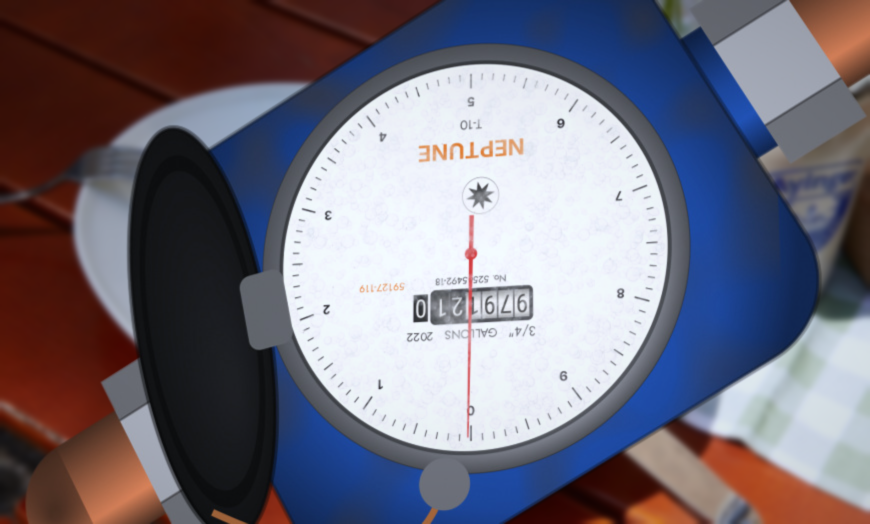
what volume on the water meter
9791210.0 gal
